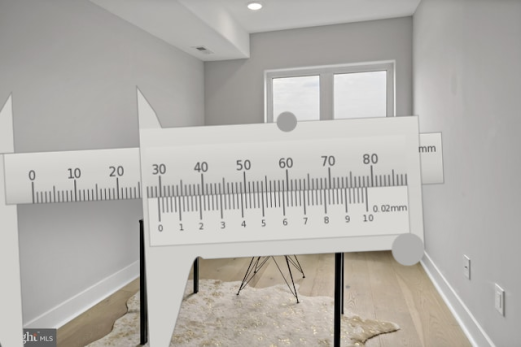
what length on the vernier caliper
29.5 mm
